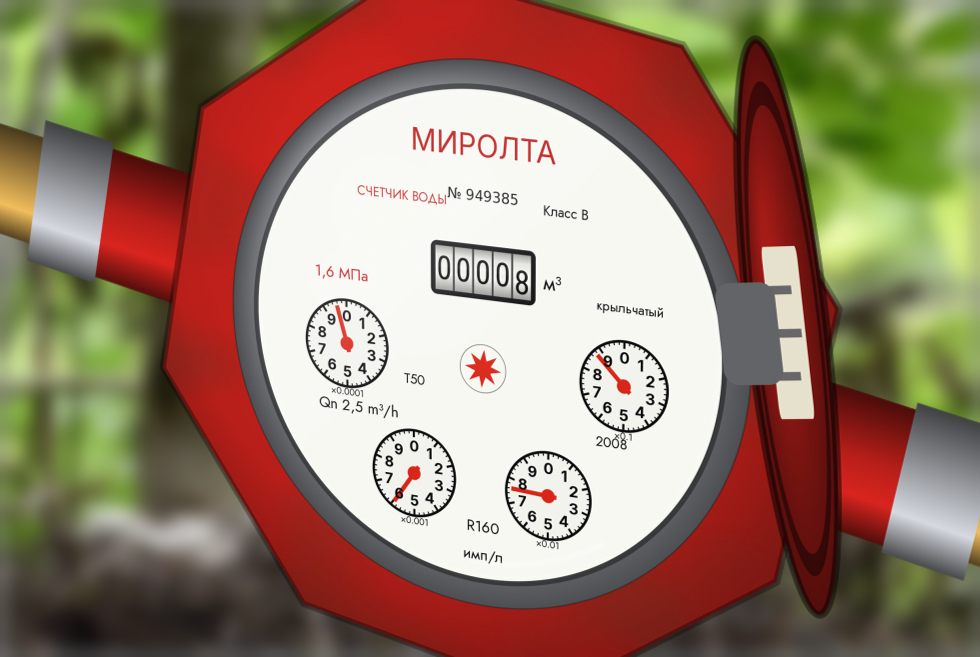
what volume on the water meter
7.8759 m³
